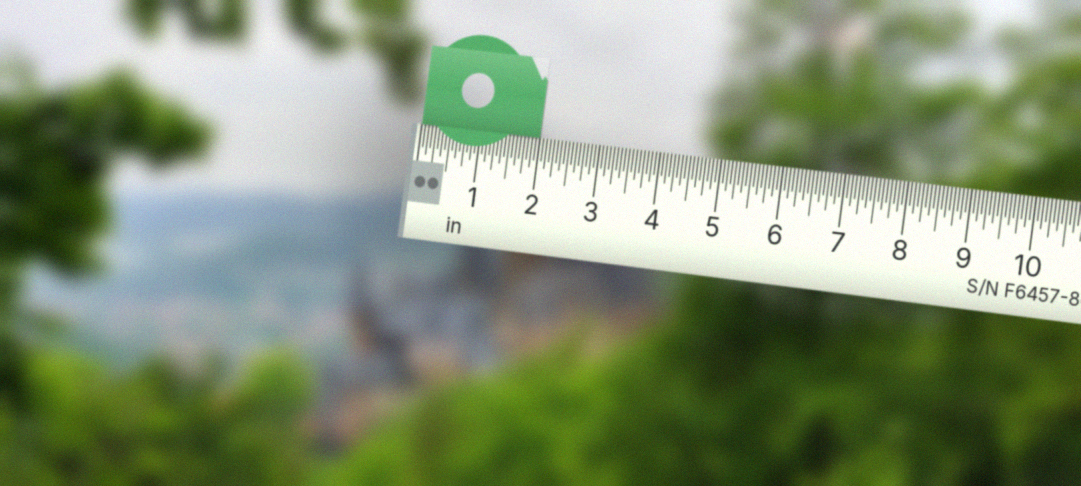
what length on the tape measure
2 in
